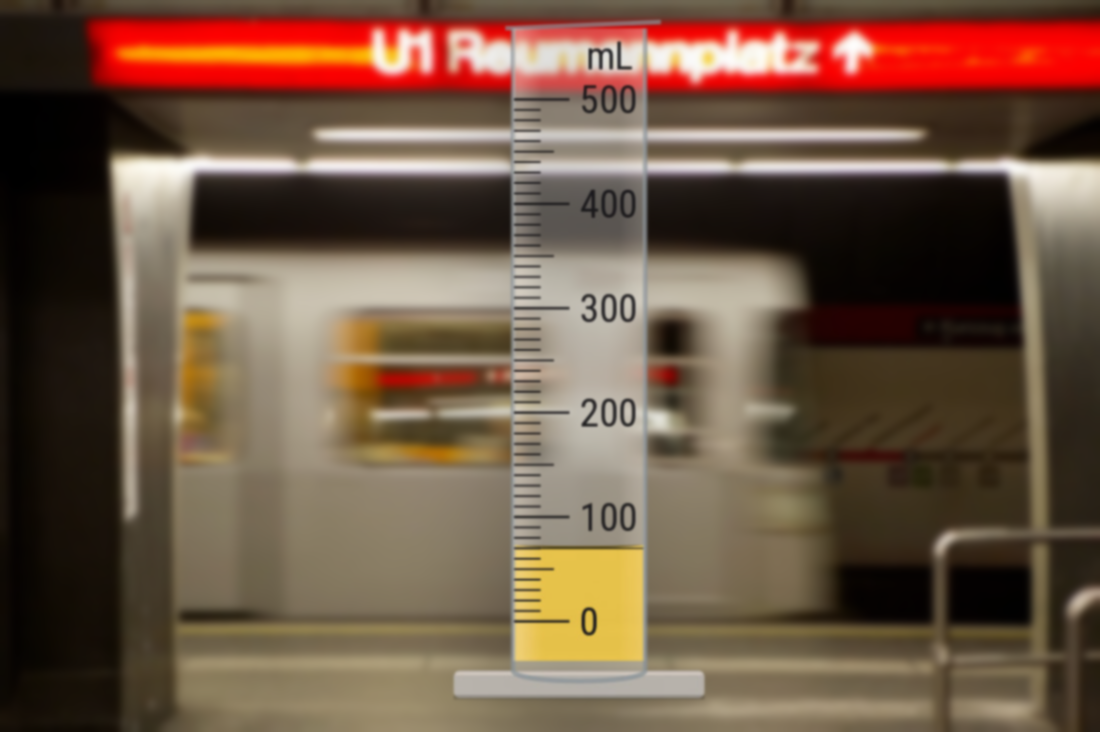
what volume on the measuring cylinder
70 mL
